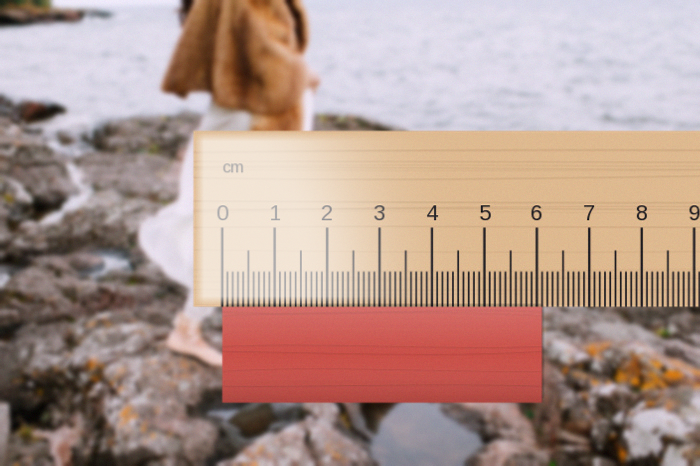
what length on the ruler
6.1 cm
